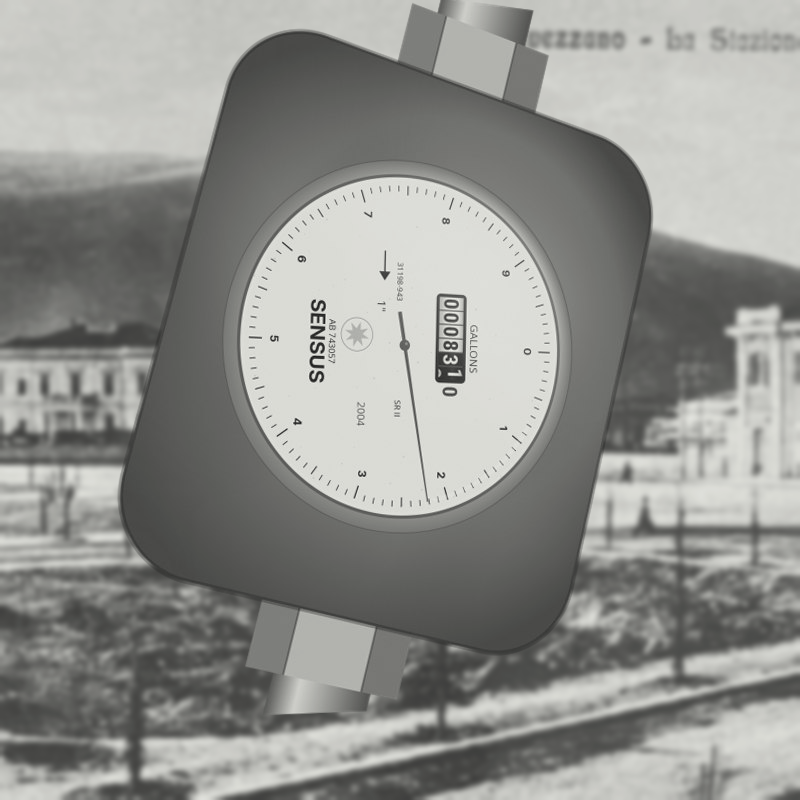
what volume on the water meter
8312.2 gal
